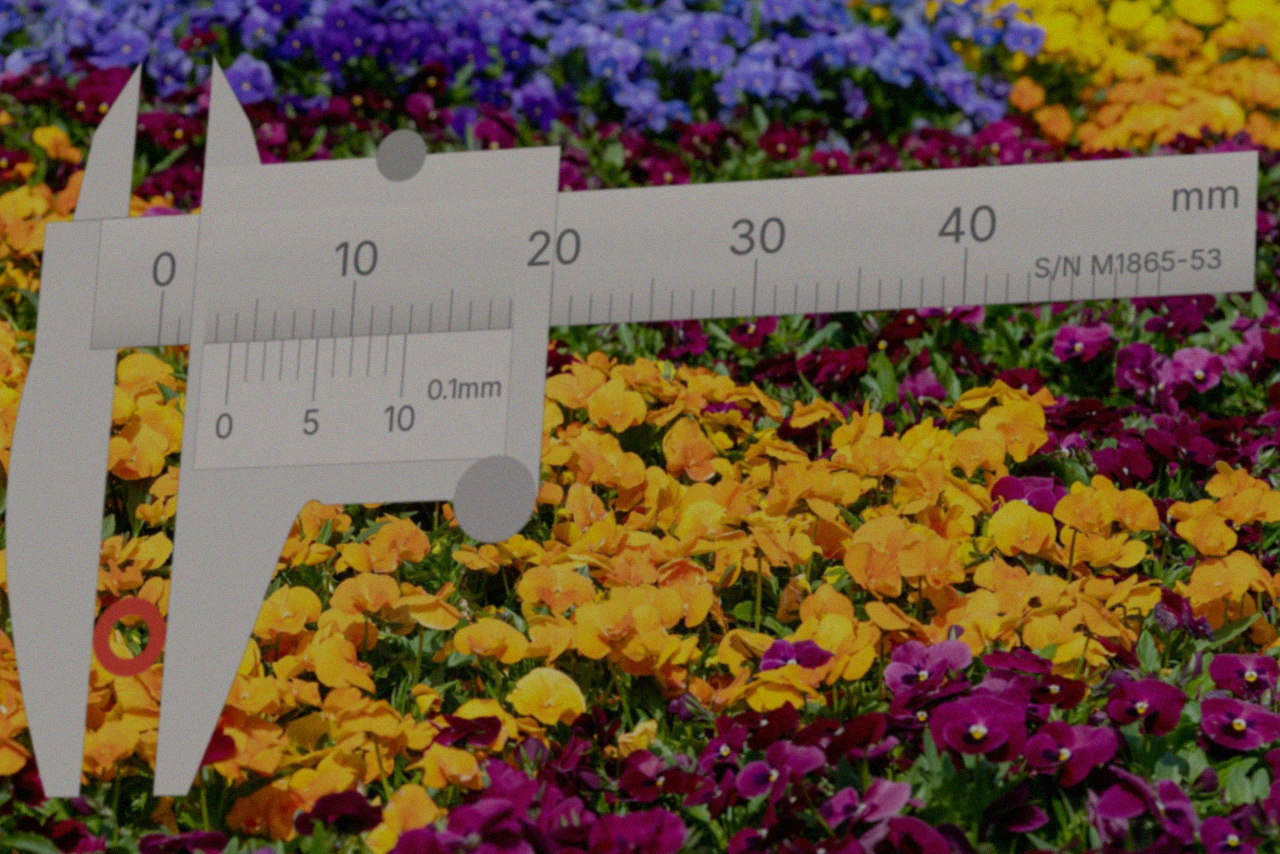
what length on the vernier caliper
3.8 mm
